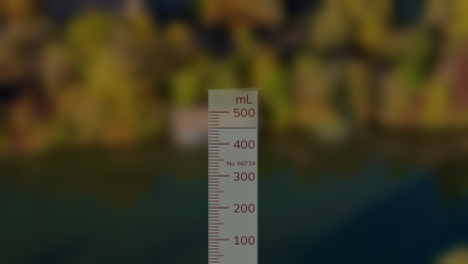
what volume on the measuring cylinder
450 mL
